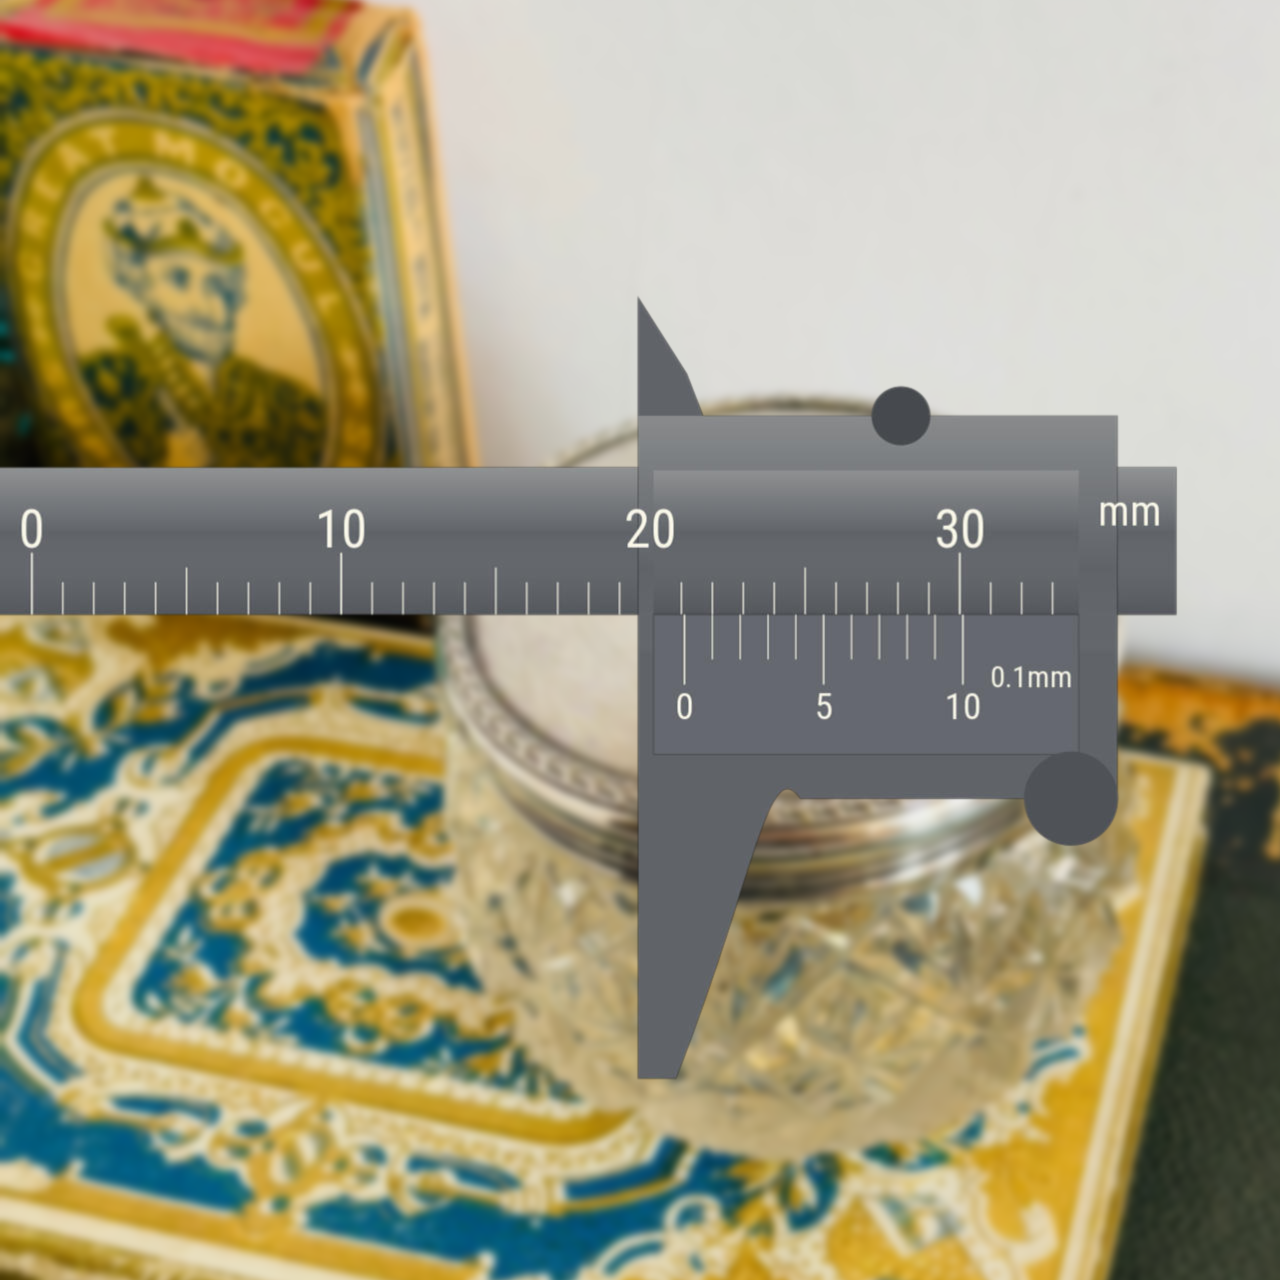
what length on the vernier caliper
21.1 mm
